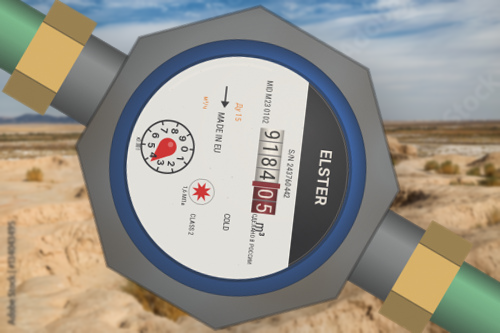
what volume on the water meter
9184.053 m³
